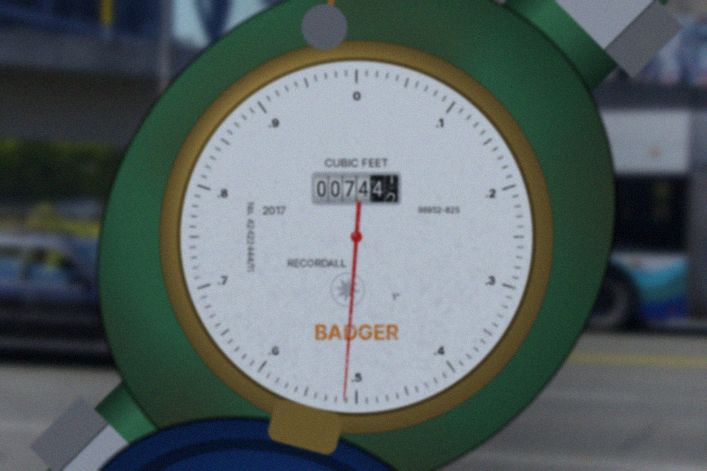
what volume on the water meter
7441.51 ft³
